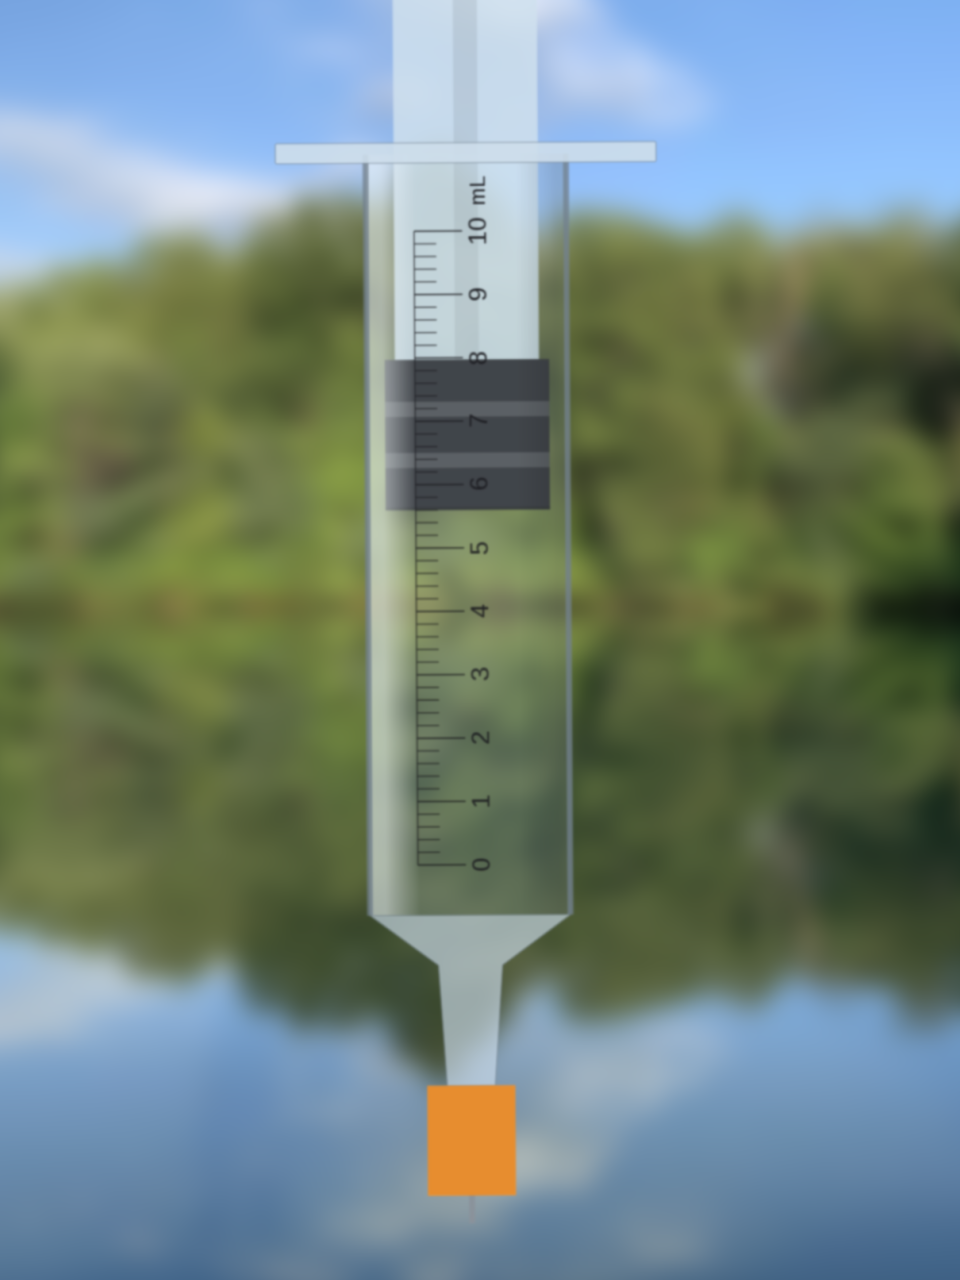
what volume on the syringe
5.6 mL
